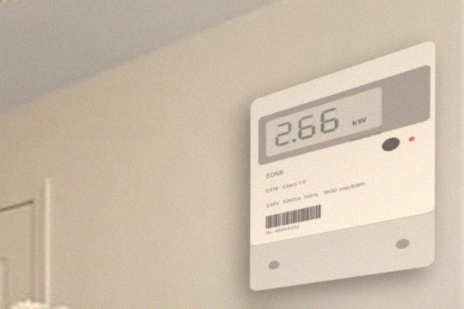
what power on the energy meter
2.66 kW
